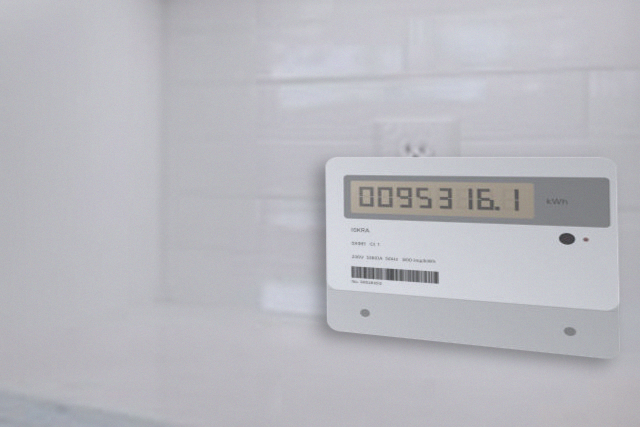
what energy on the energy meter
95316.1 kWh
